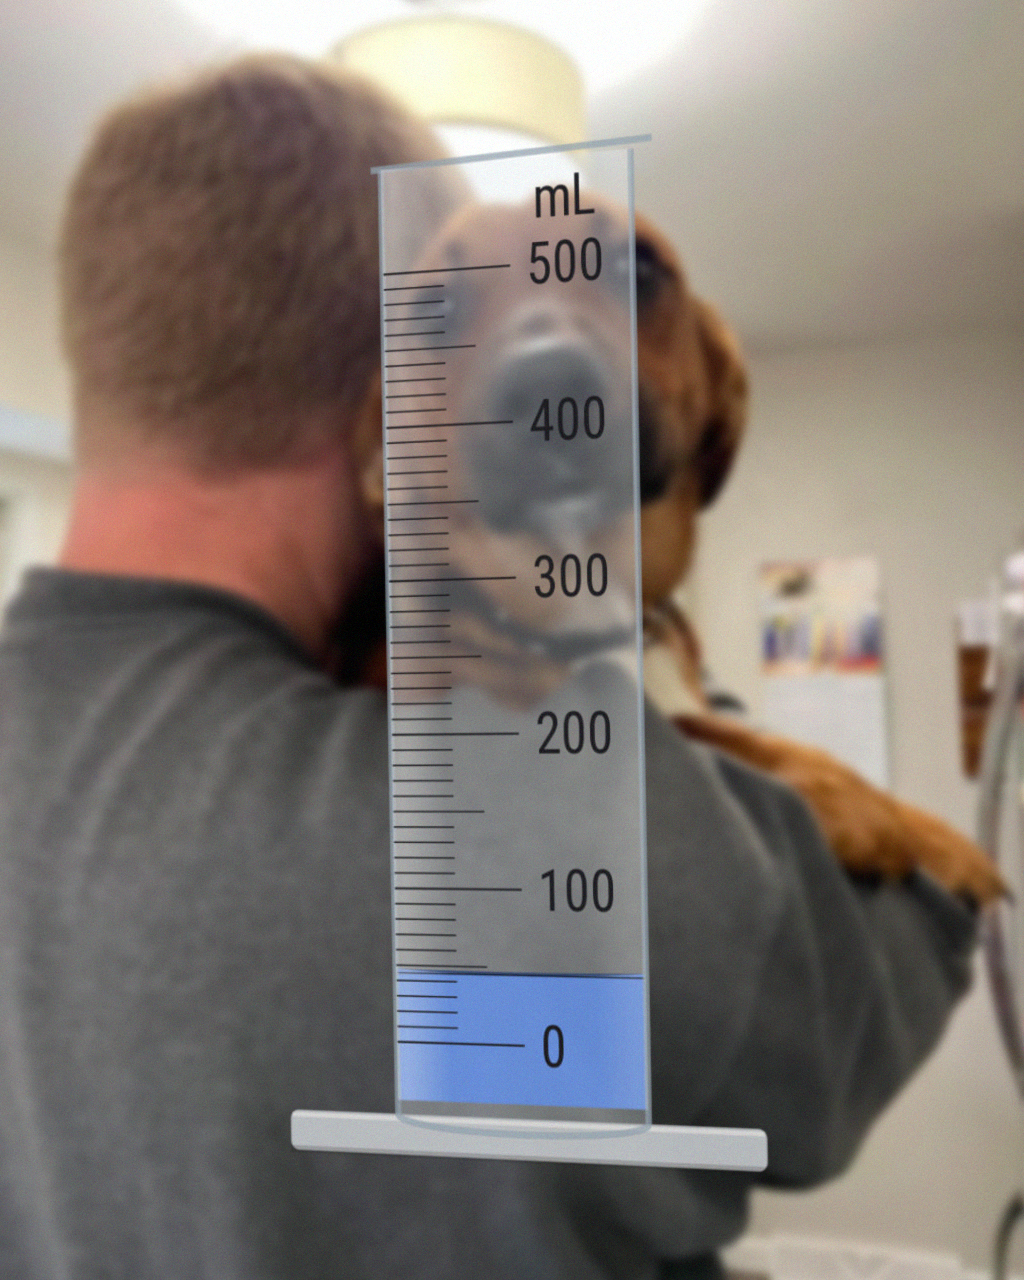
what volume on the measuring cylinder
45 mL
